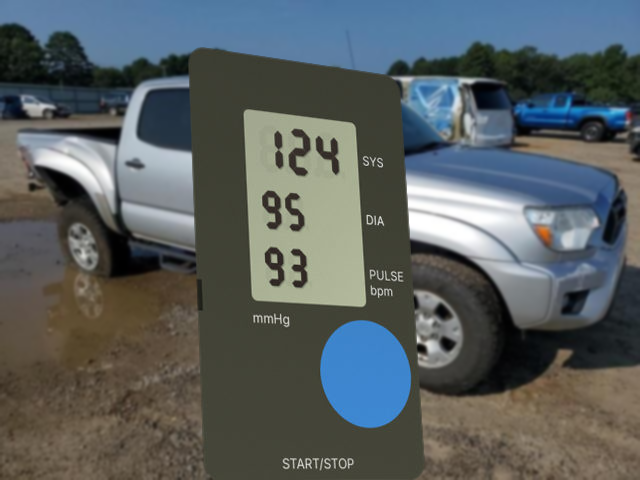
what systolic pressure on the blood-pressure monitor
124 mmHg
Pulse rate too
93 bpm
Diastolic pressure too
95 mmHg
